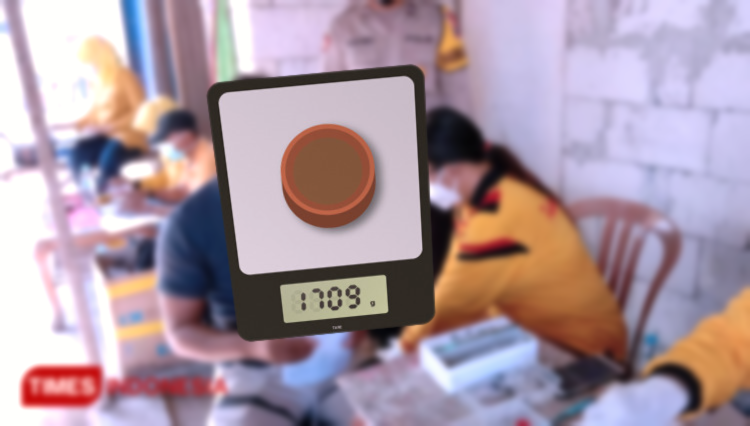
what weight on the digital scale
1709 g
